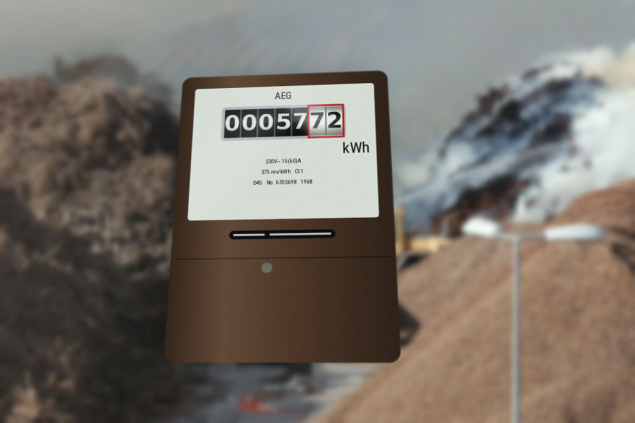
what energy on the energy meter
57.72 kWh
